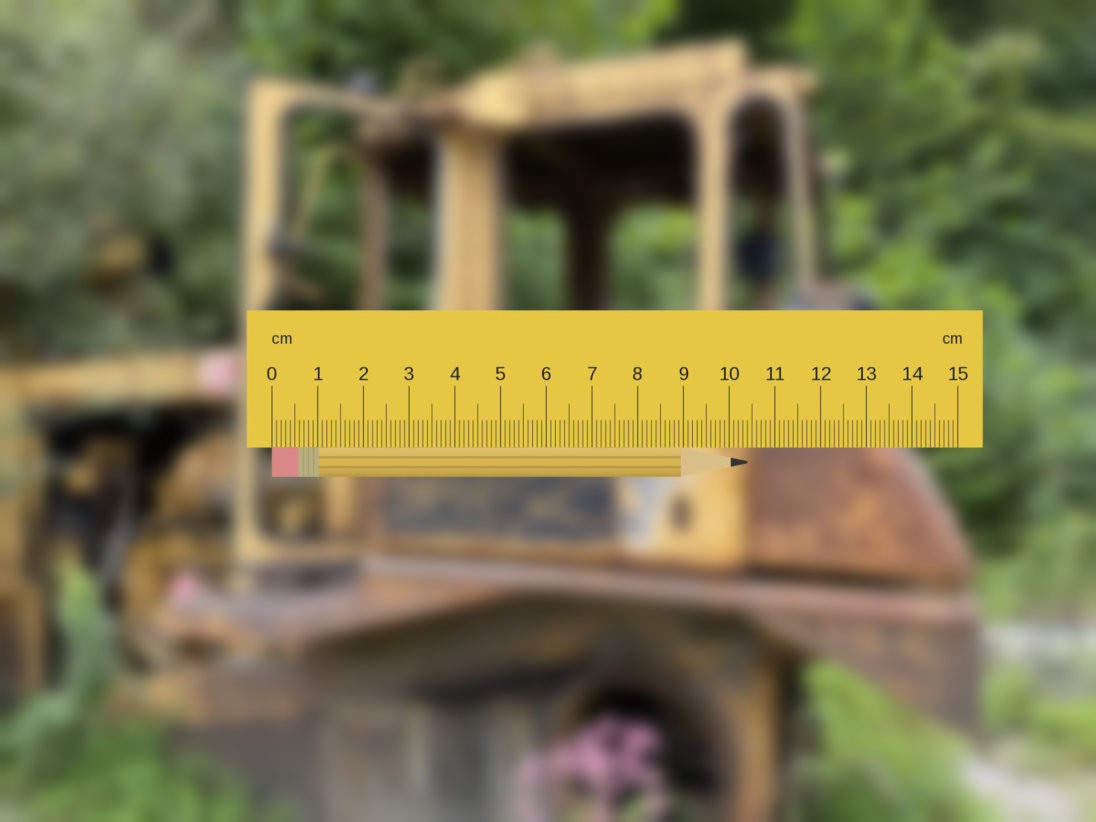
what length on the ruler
10.4 cm
